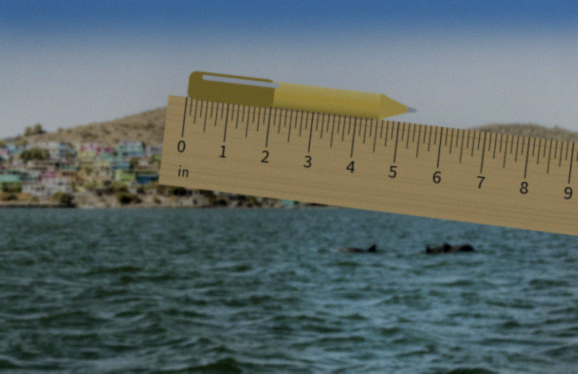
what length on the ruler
5.375 in
